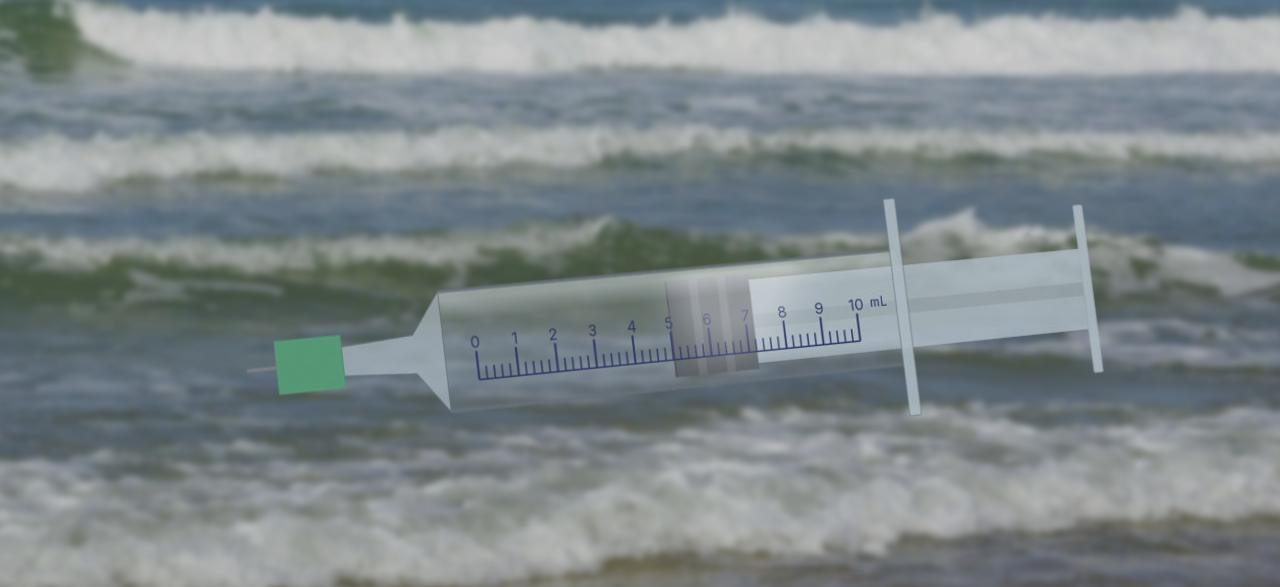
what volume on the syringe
5 mL
